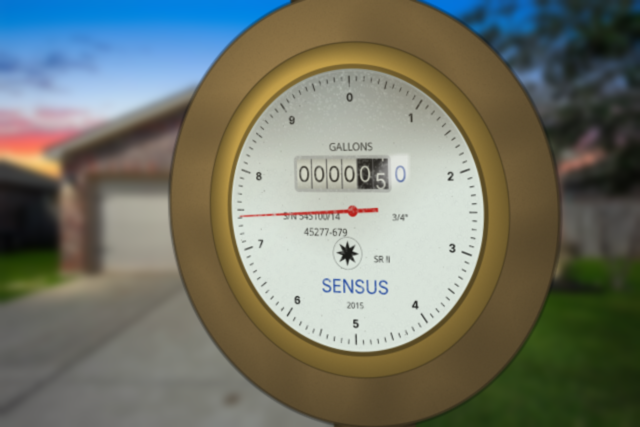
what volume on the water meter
47.4 gal
